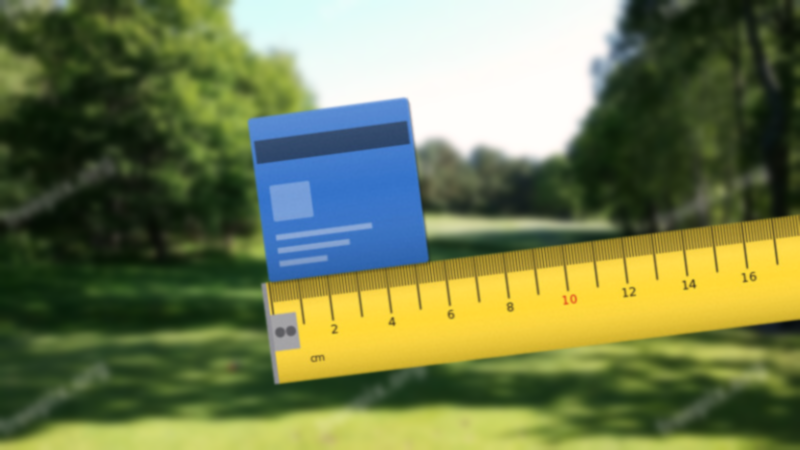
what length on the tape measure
5.5 cm
